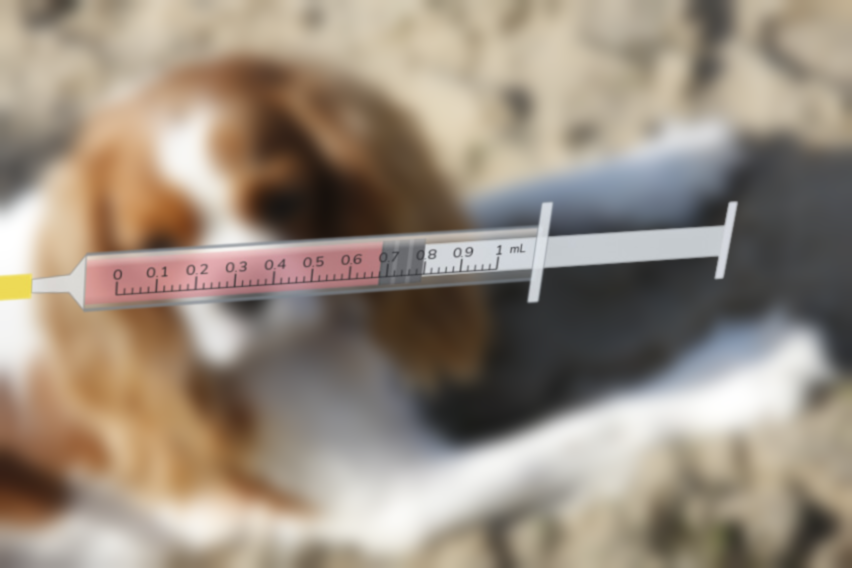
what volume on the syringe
0.68 mL
